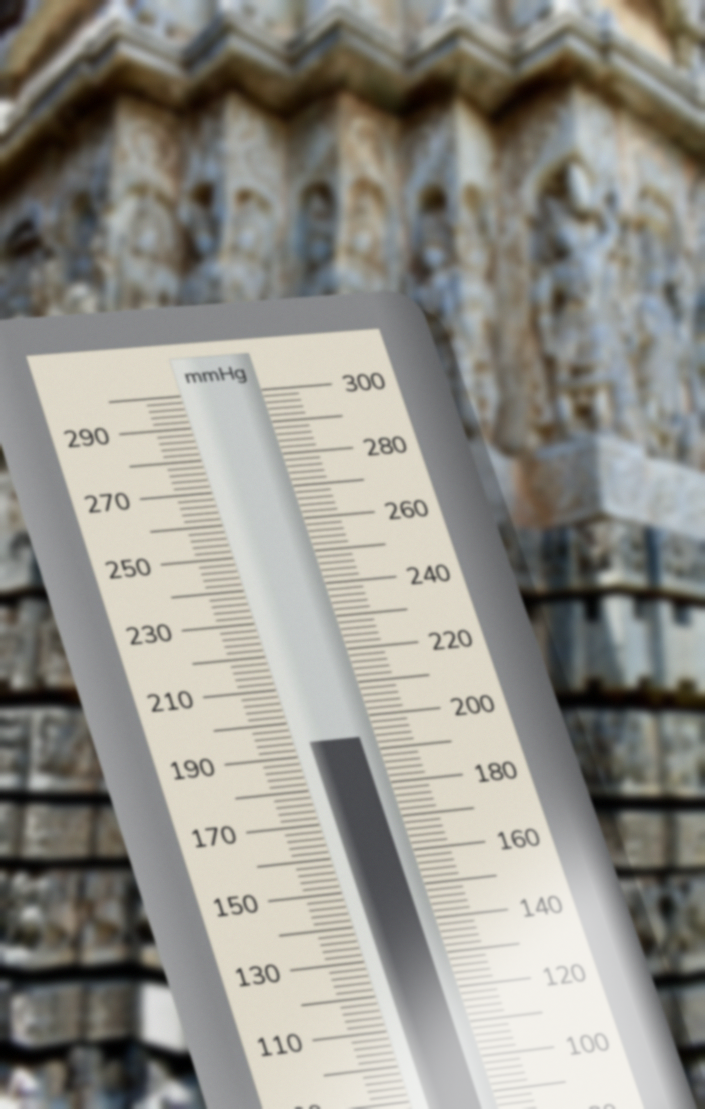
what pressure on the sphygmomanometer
194 mmHg
